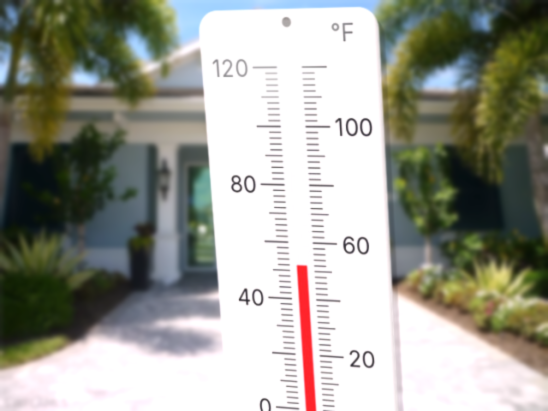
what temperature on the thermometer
52 °F
